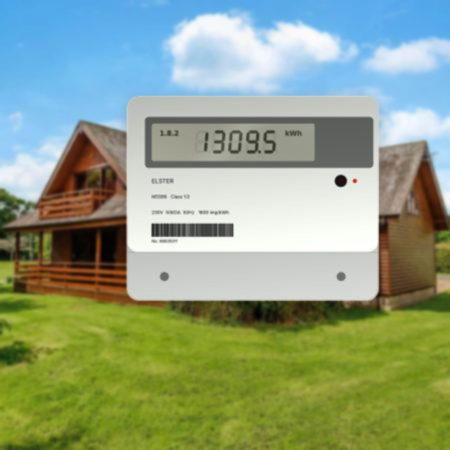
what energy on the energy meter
1309.5 kWh
